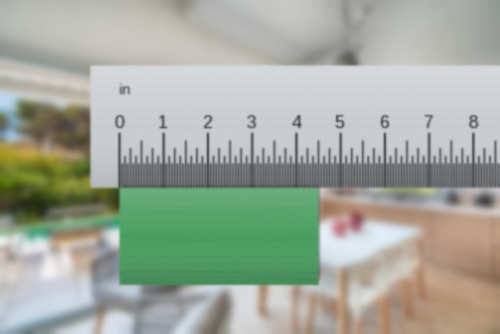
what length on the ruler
4.5 in
